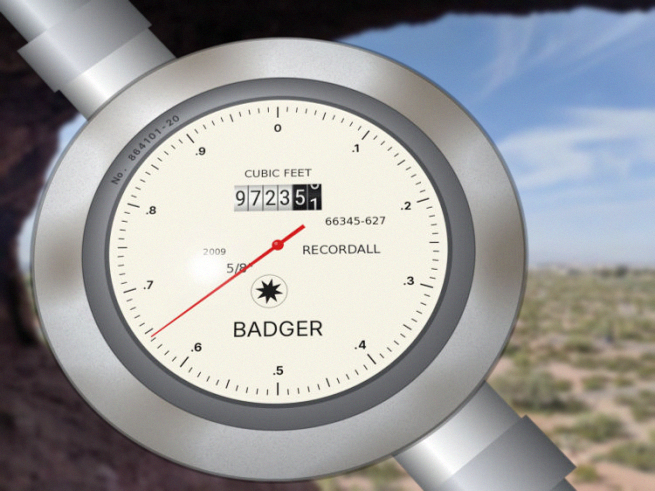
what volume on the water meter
972350.64 ft³
